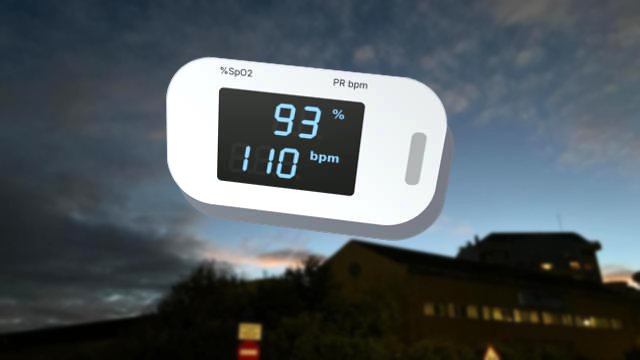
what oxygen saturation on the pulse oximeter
93 %
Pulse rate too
110 bpm
